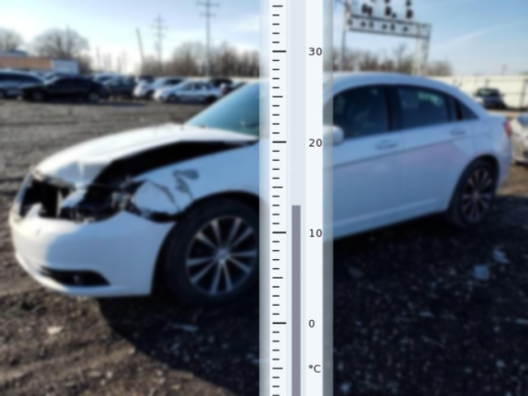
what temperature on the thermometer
13 °C
